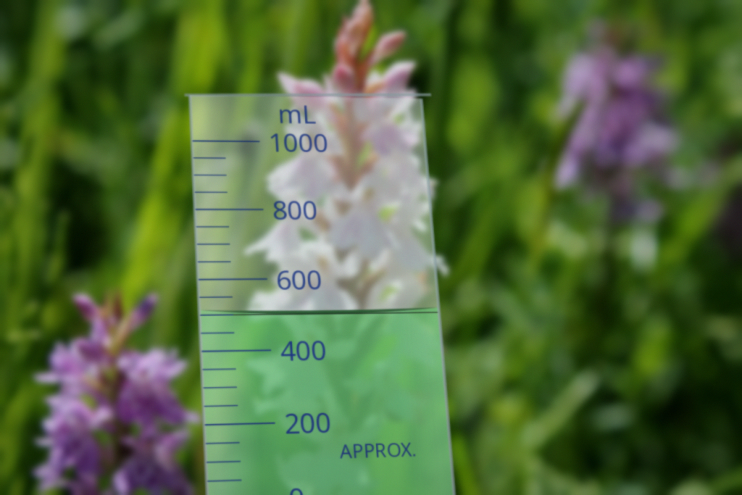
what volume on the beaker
500 mL
